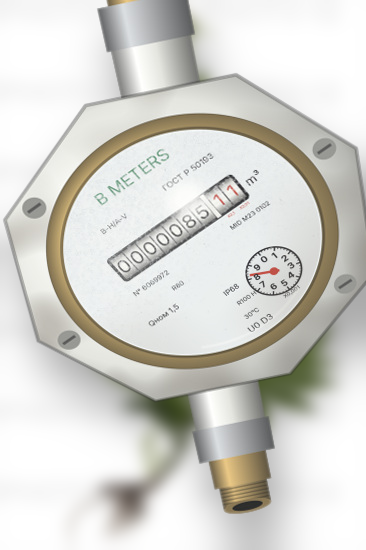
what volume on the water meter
85.118 m³
